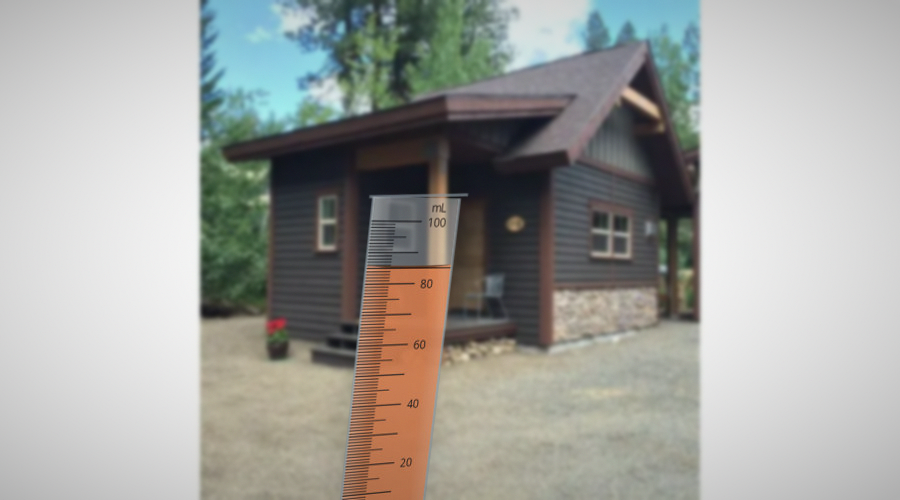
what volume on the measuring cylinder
85 mL
